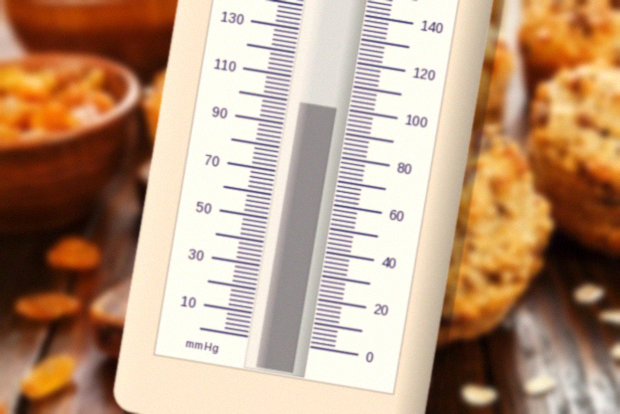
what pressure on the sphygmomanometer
100 mmHg
